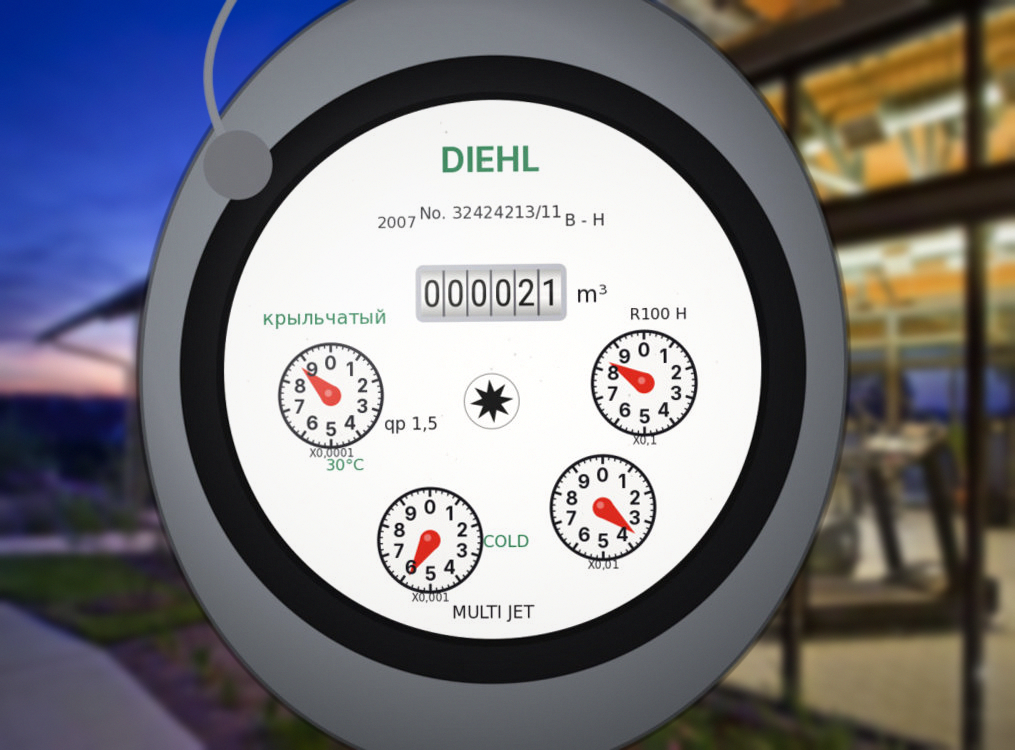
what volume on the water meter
21.8358 m³
